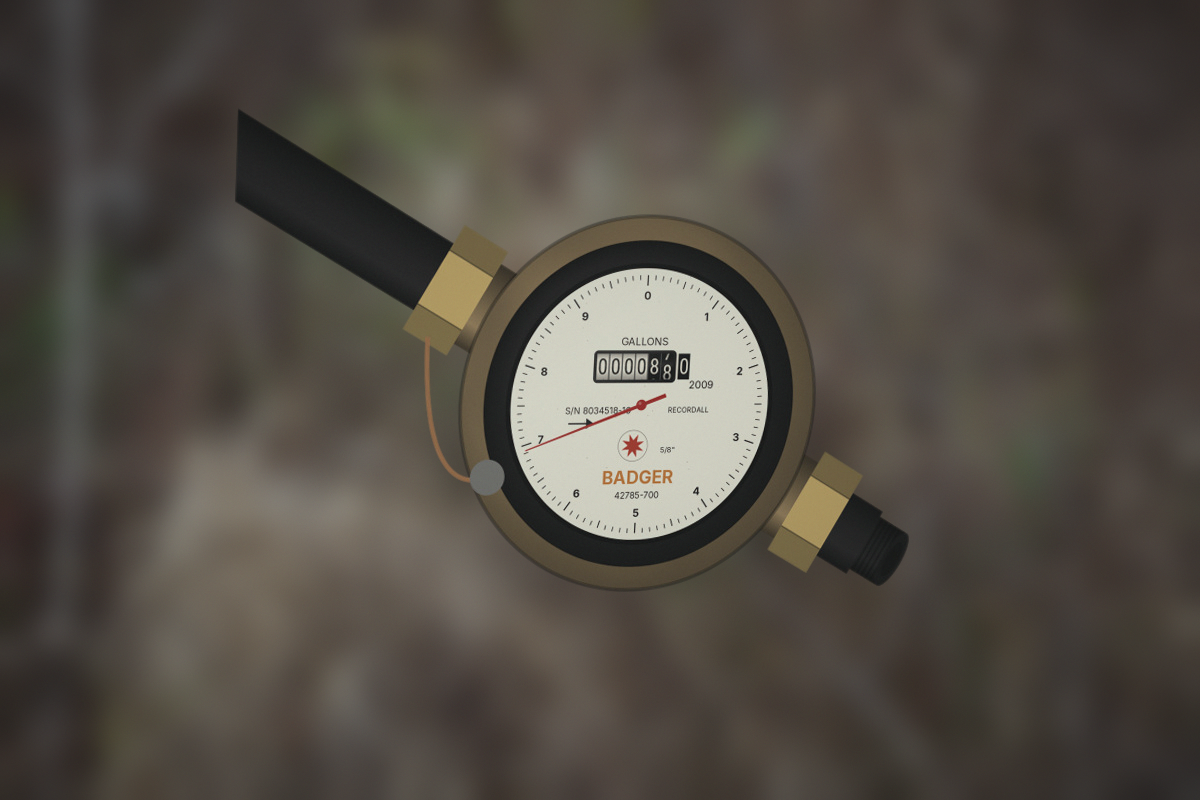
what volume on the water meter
876.9 gal
